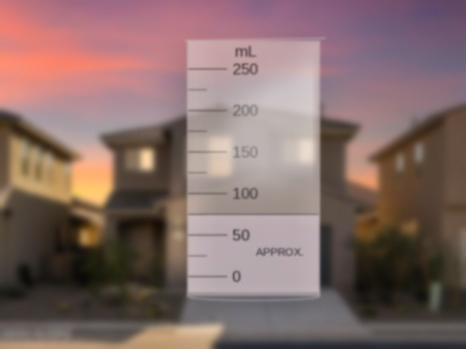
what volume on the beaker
75 mL
